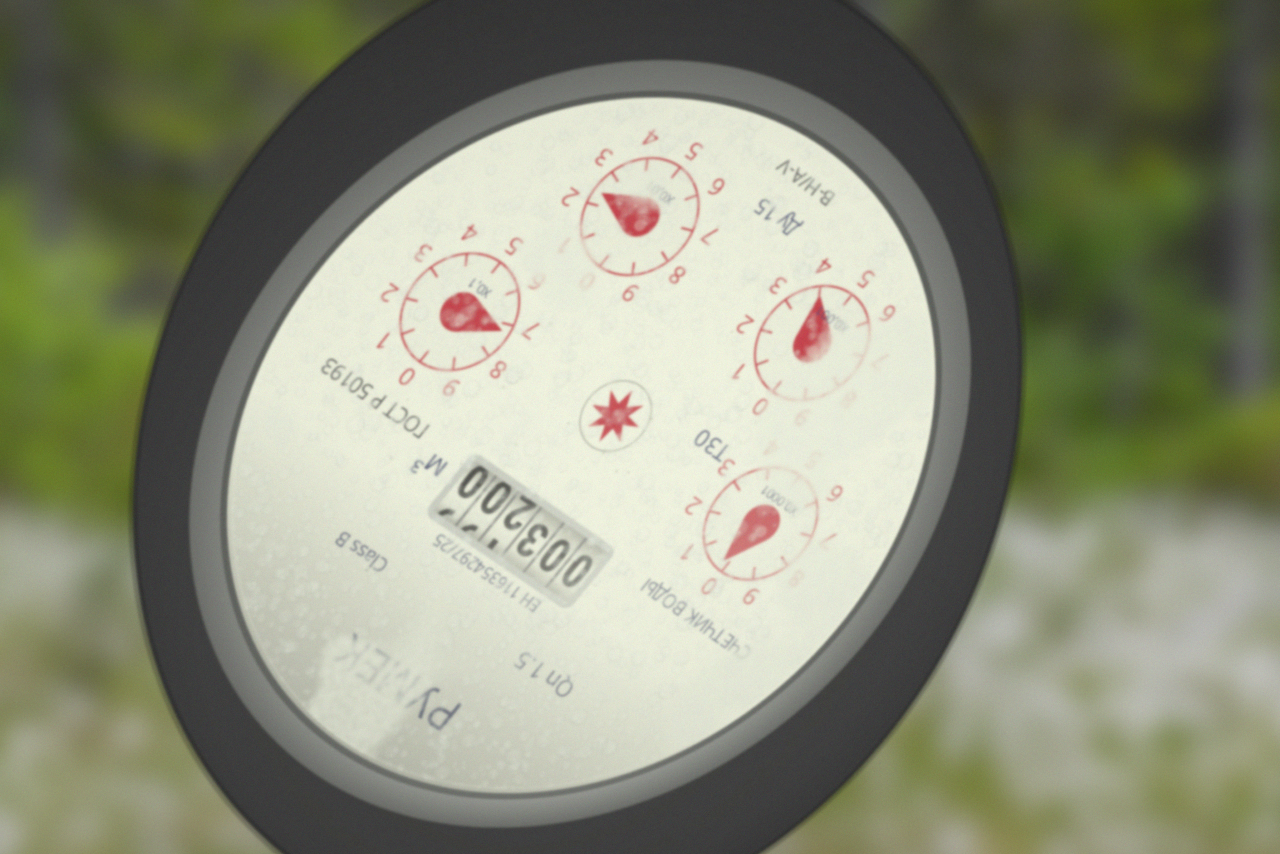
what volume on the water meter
3199.7240 m³
